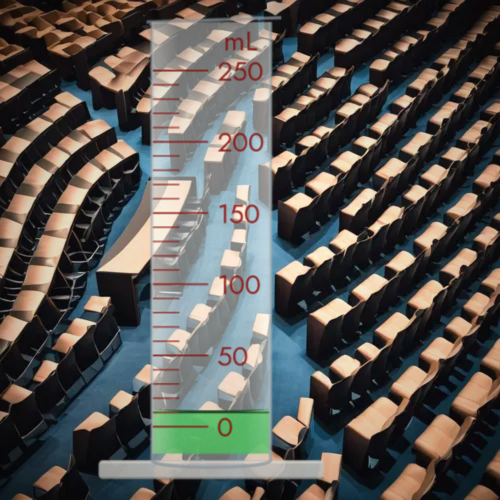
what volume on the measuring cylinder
10 mL
